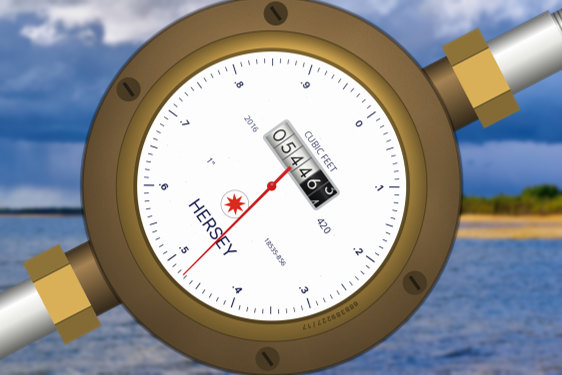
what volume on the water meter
54463.47 ft³
